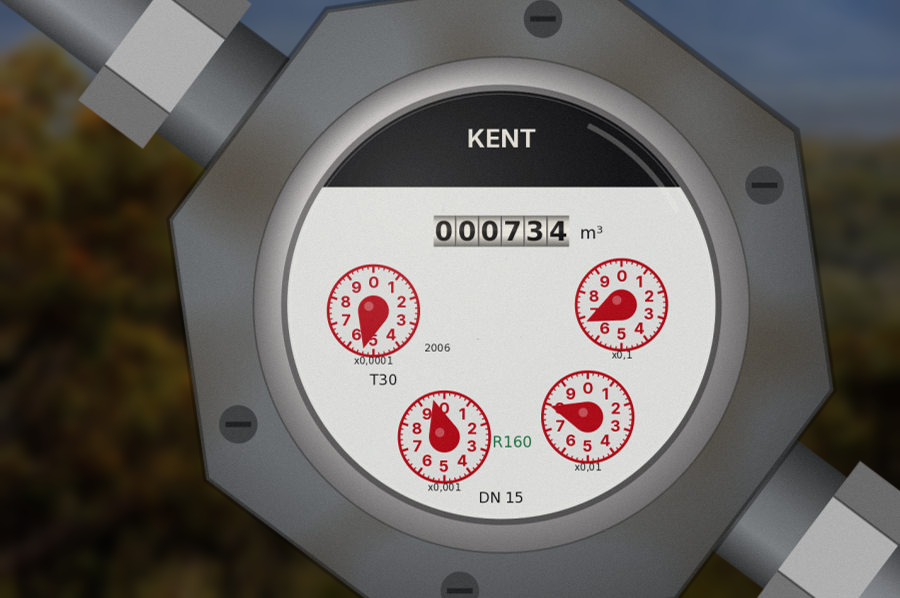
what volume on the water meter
734.6795 m³
